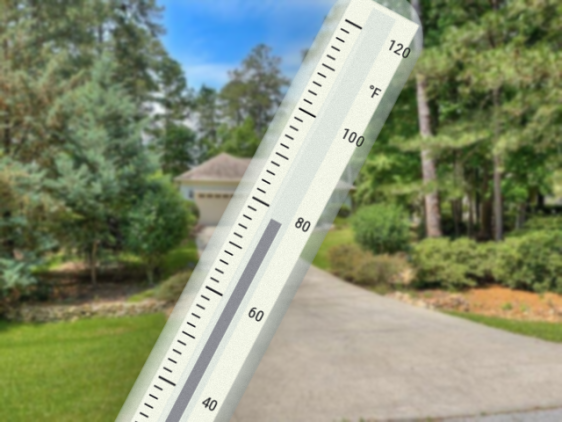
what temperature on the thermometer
78 °F
